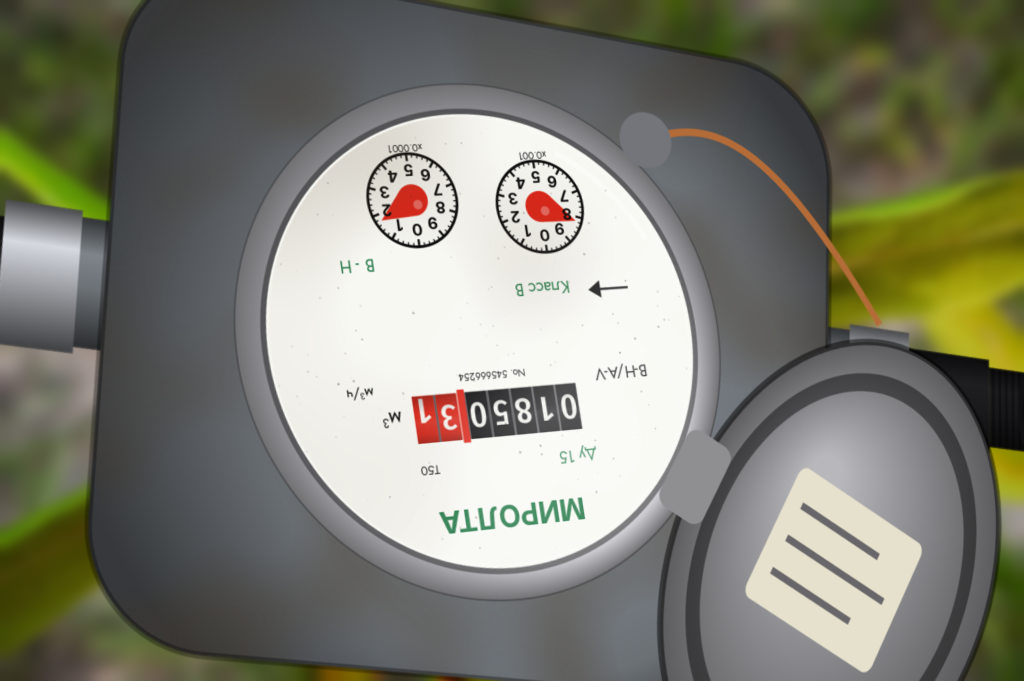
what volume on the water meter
1850.3081 m³
